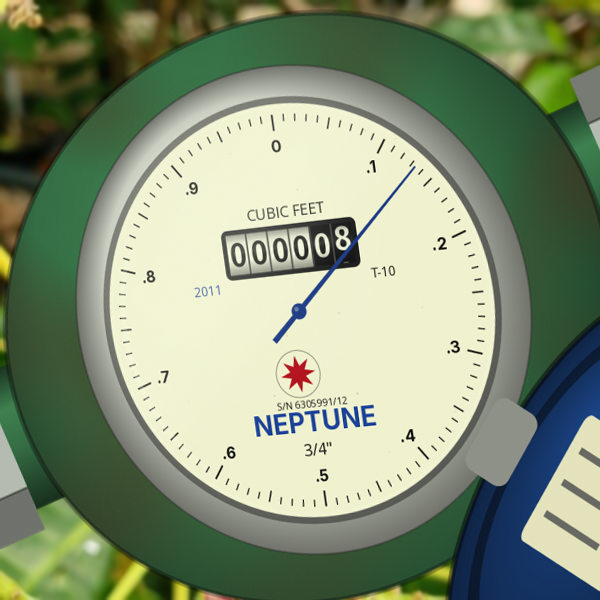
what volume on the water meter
8.13 ft³
